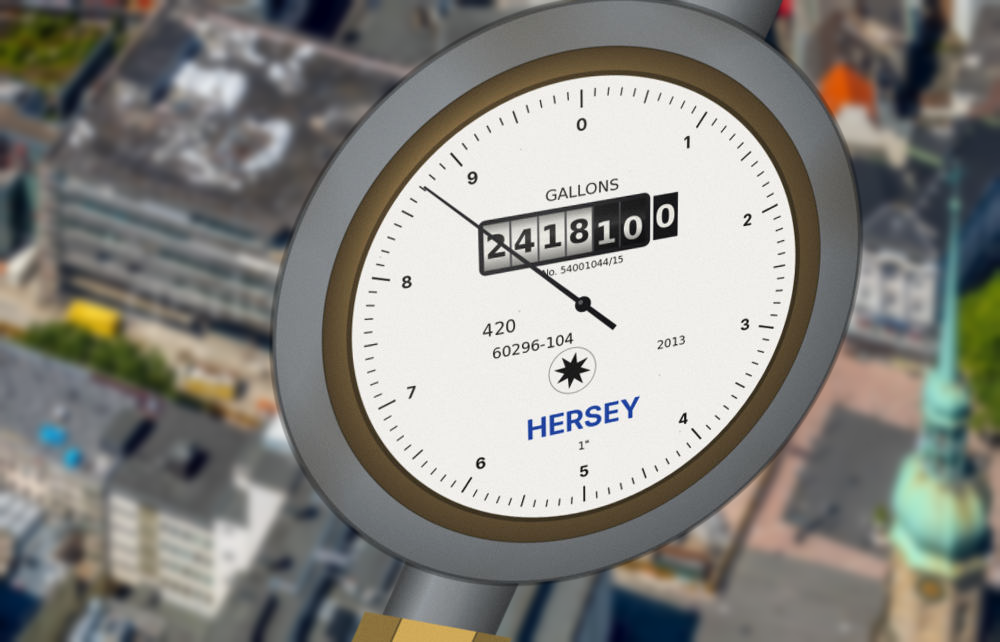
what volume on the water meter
2418098.7 gal
